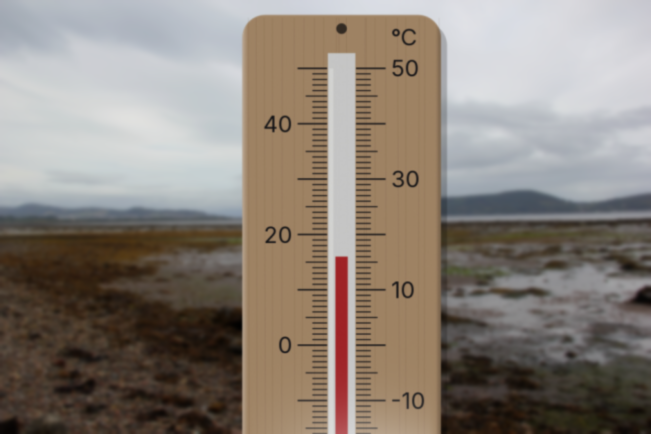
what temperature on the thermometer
16 °C
